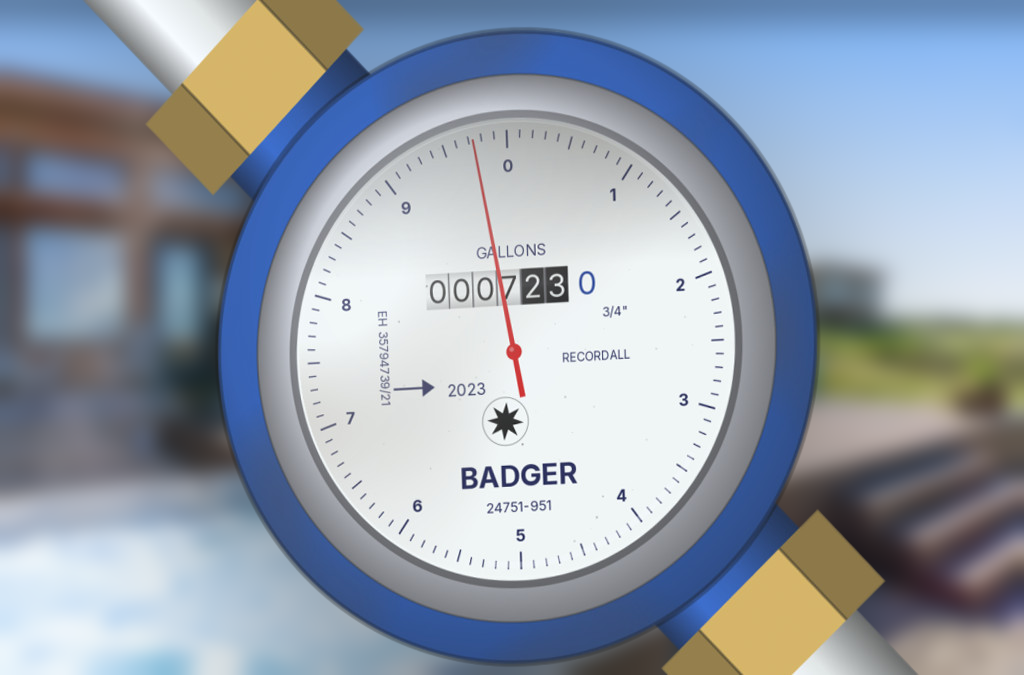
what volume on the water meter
7229.7 gal
